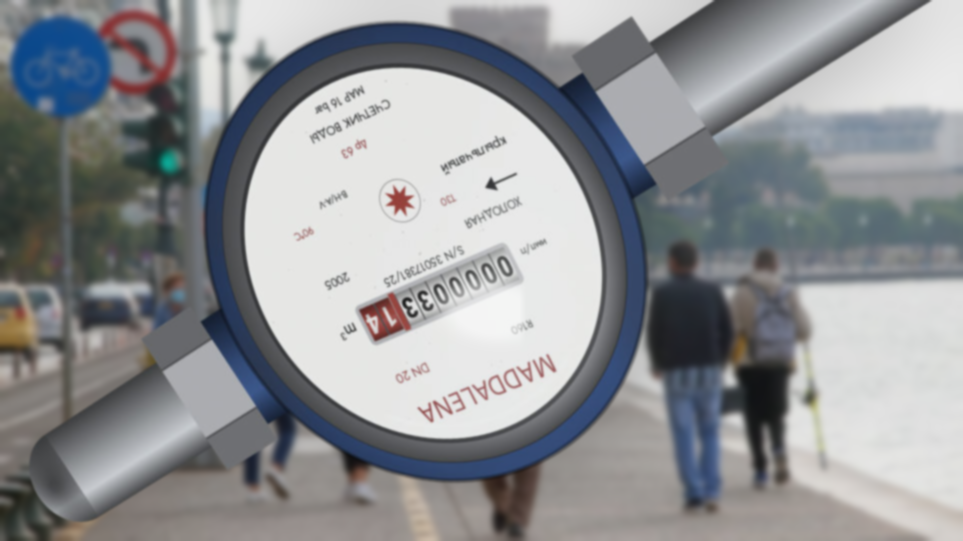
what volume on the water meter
33.14 m³
